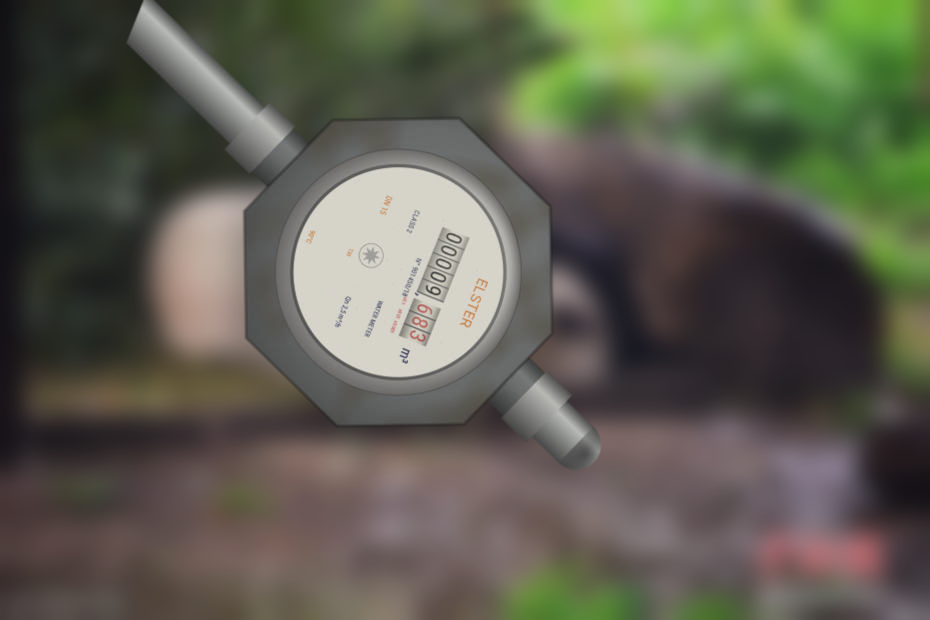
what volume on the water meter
9.683 m³
